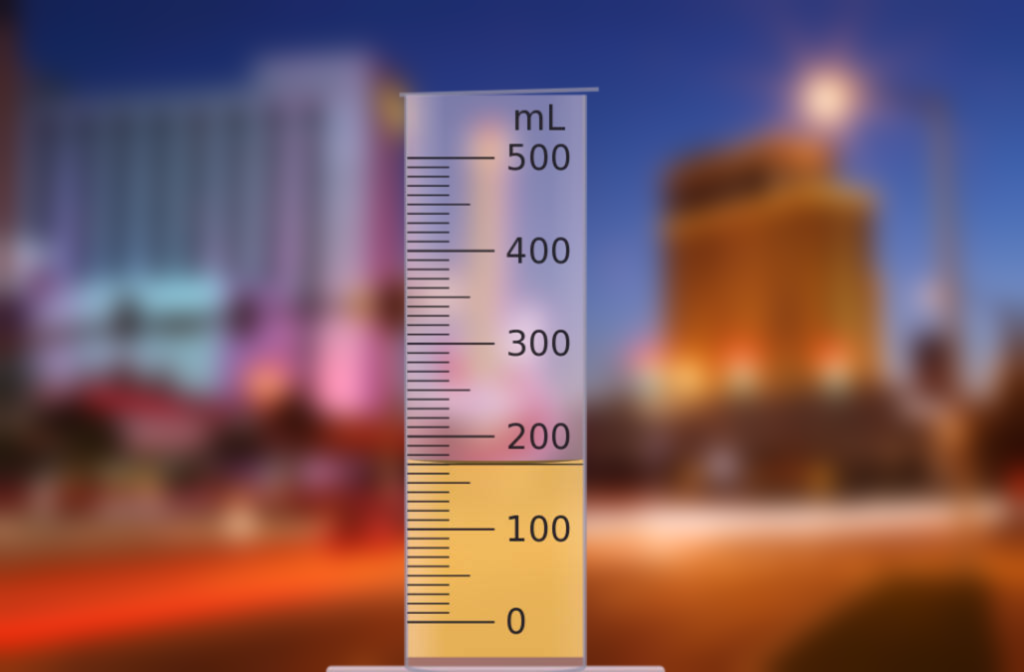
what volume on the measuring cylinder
170 mL
